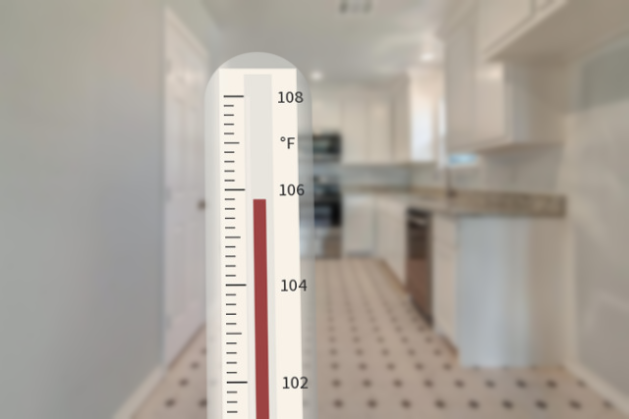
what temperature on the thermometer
105.8 °F
